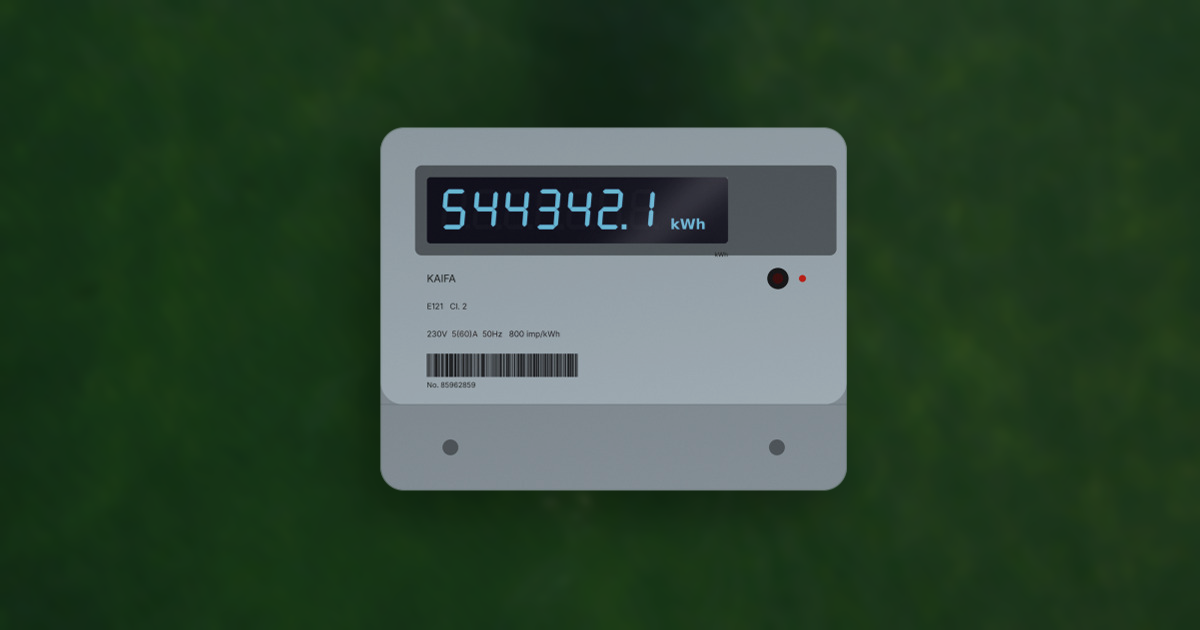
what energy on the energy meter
544342.1 kWh
